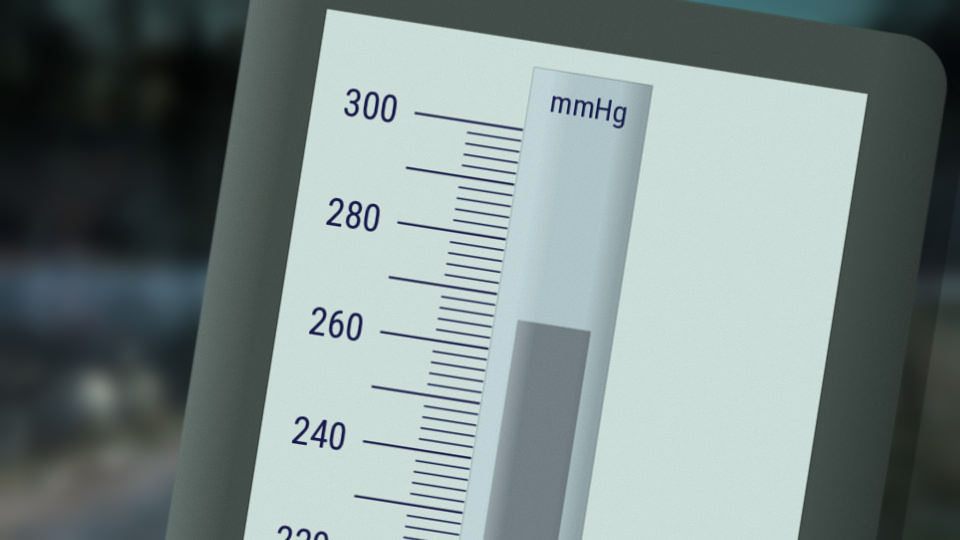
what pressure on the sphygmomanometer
266 mmHg
